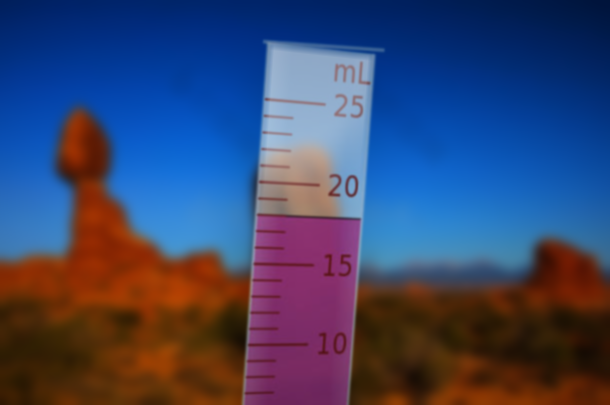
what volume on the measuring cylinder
18 mL
